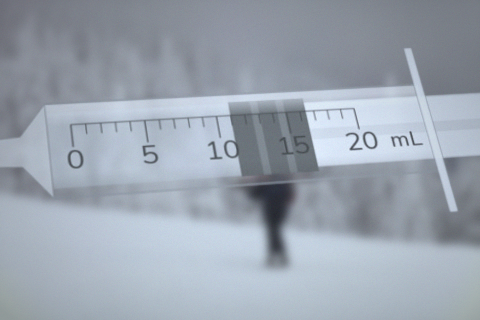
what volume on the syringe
11 mL
